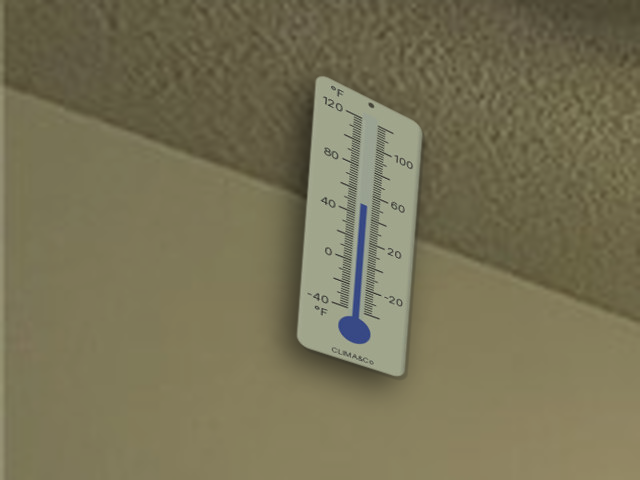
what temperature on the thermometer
50 °F
